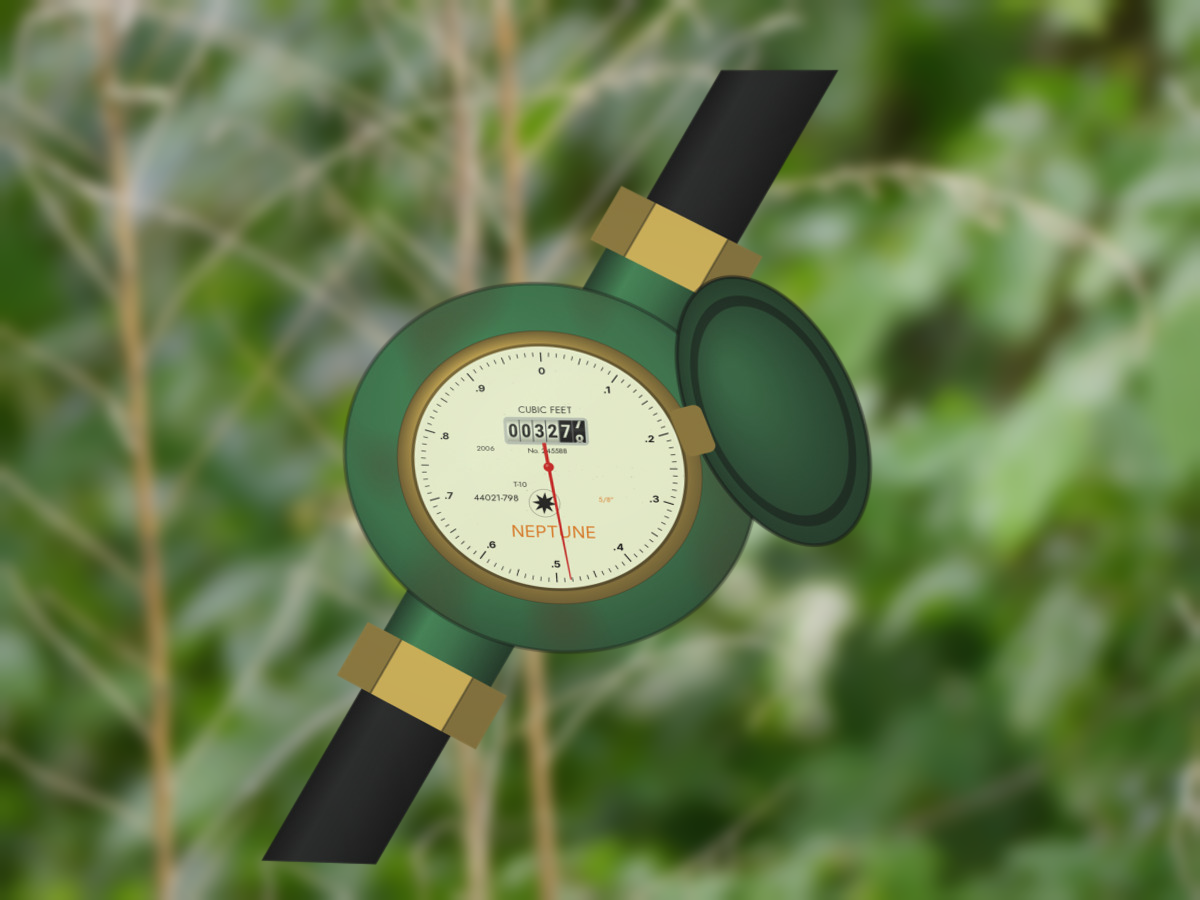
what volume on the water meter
3277.48 ft³
